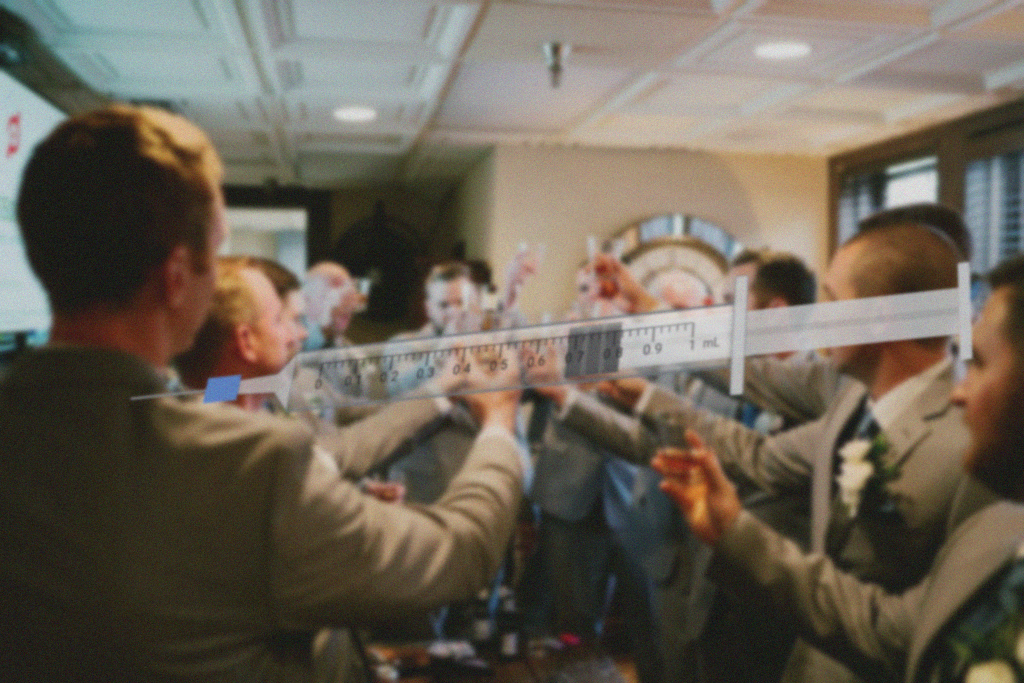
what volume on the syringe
0.68 mL
